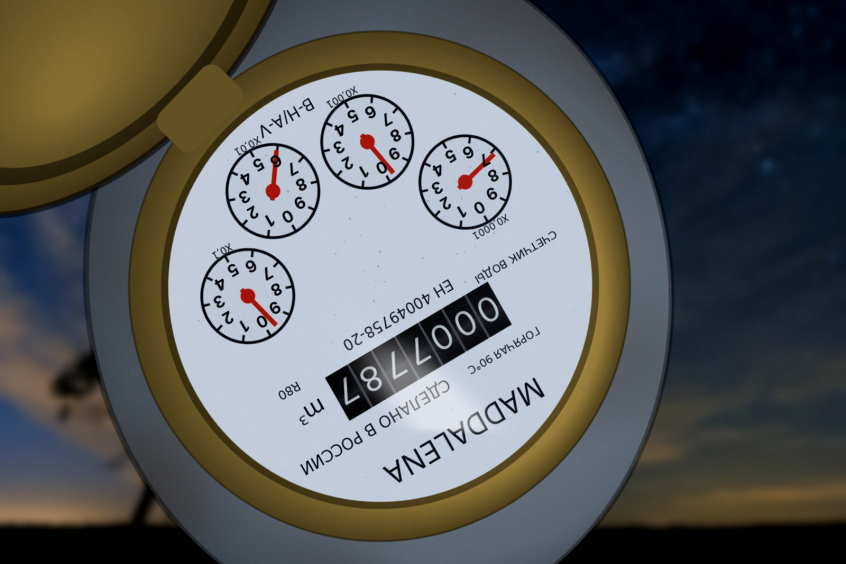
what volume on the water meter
7786.9597 m³
